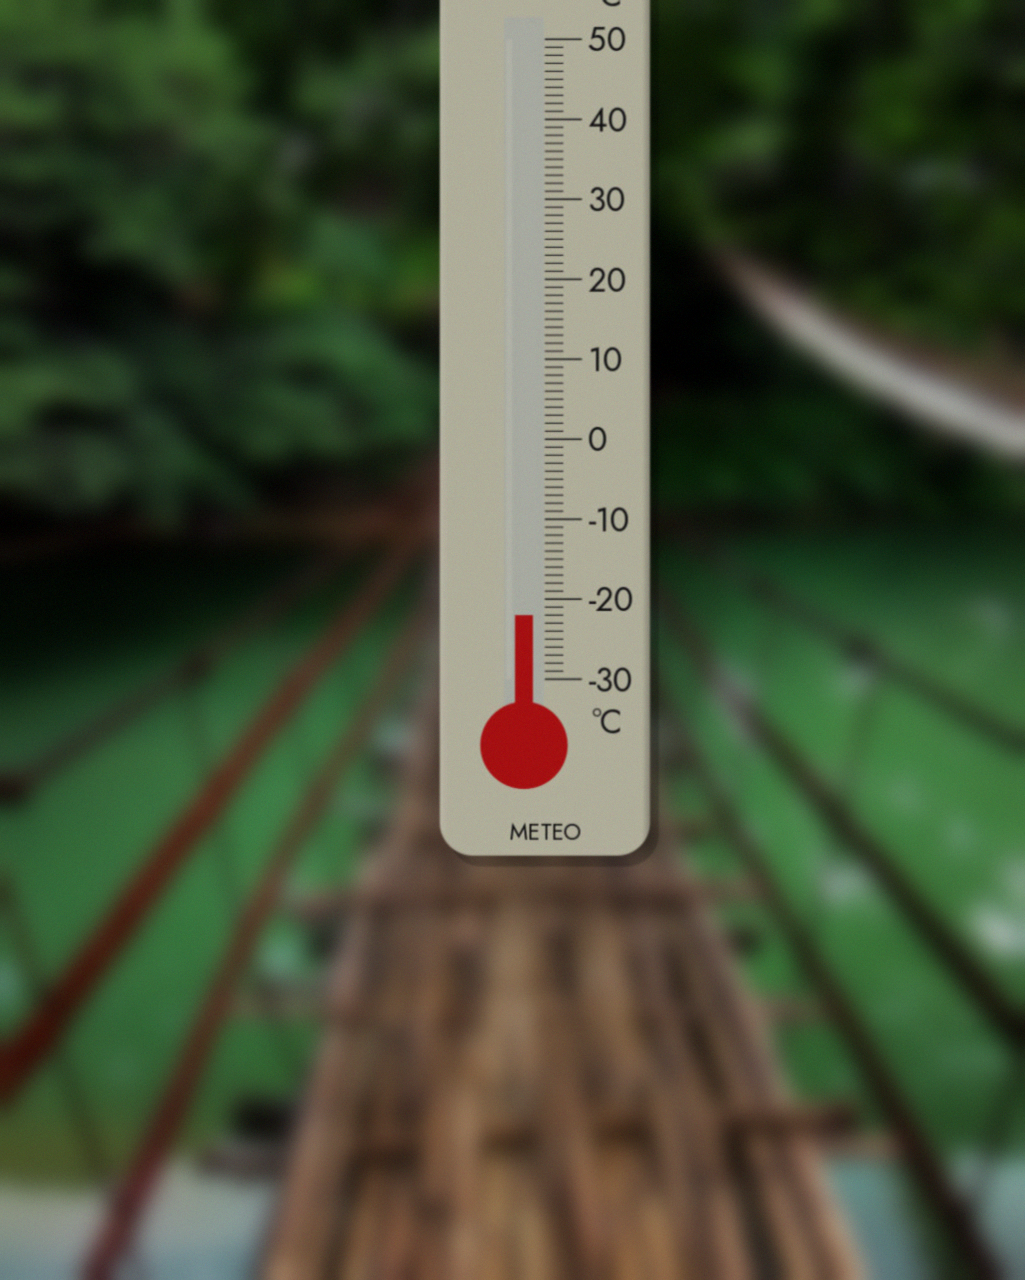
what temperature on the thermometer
-22 °C
